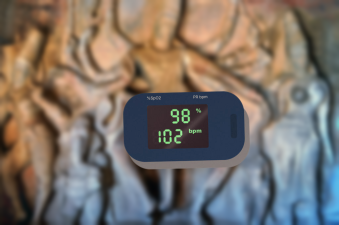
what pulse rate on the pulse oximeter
102 bpm
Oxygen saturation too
98 %
